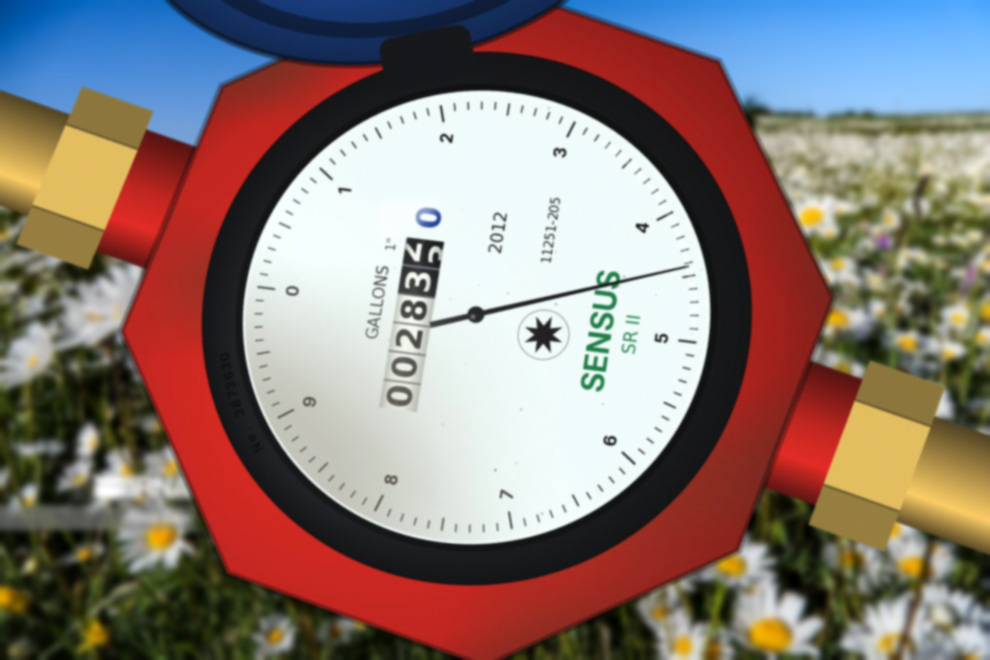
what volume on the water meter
28324.4 gal
